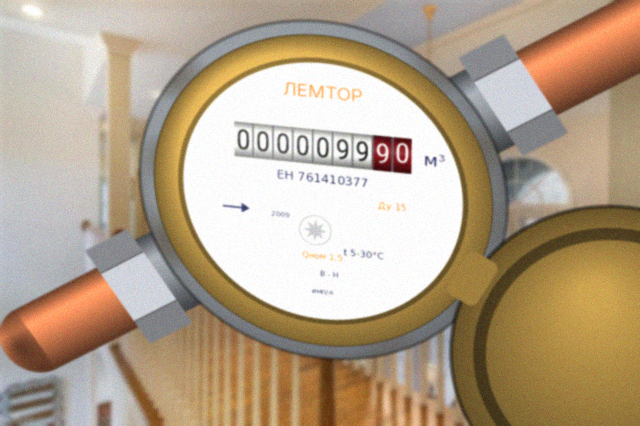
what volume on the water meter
99.90 m³
